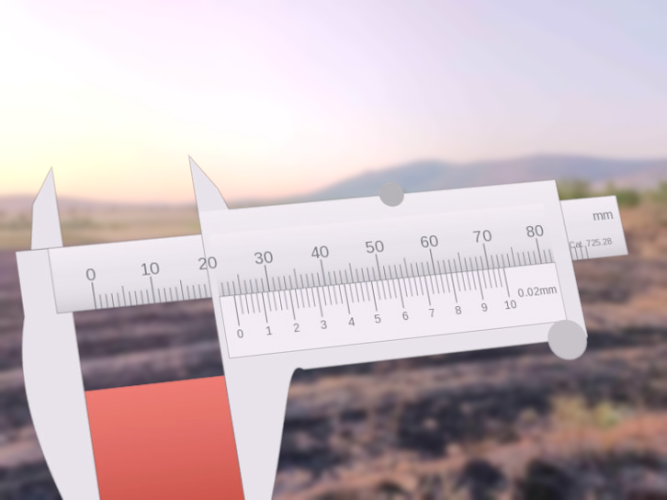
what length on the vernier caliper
23.8 mm
